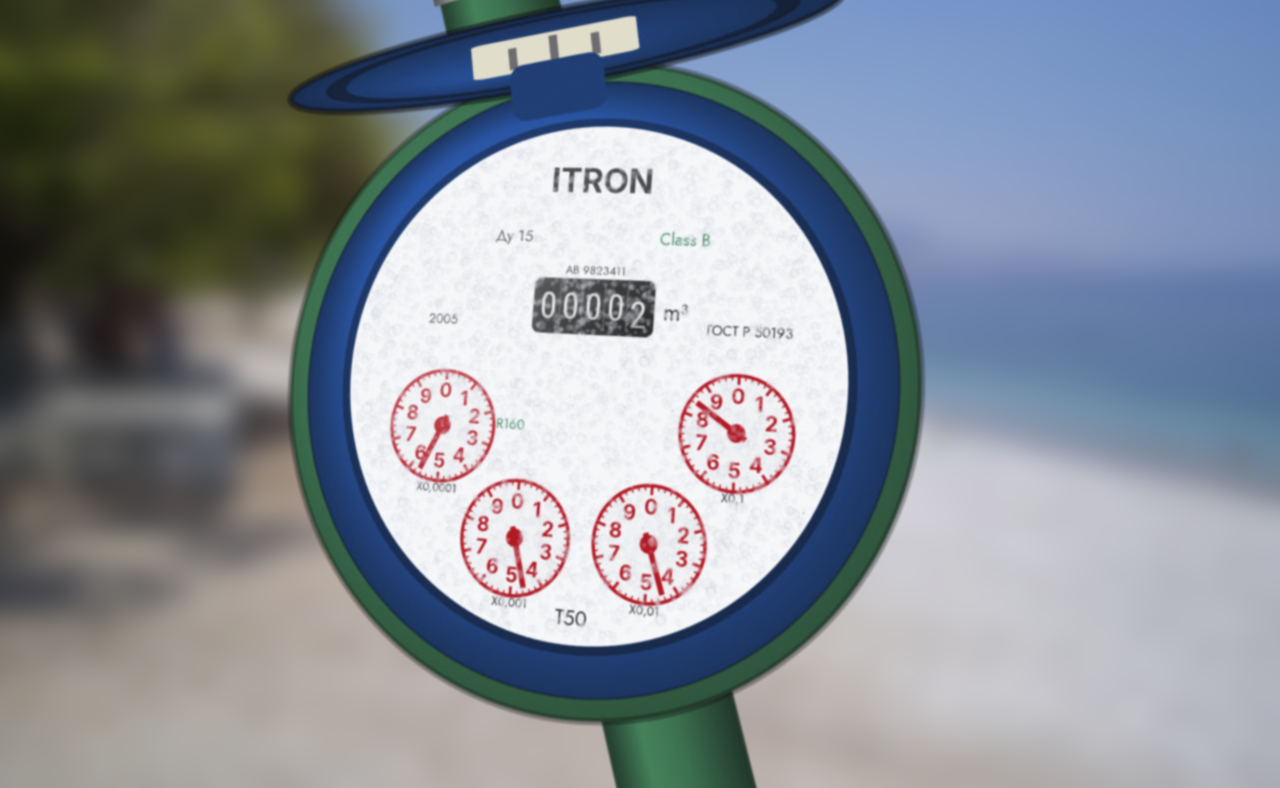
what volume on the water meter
1.8445 m³
